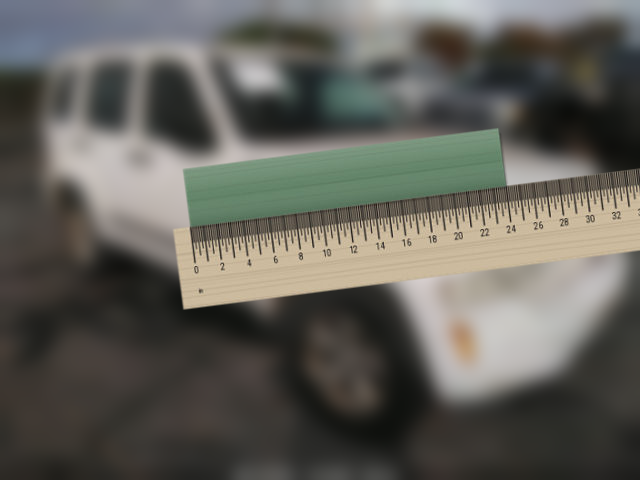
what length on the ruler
24 in
